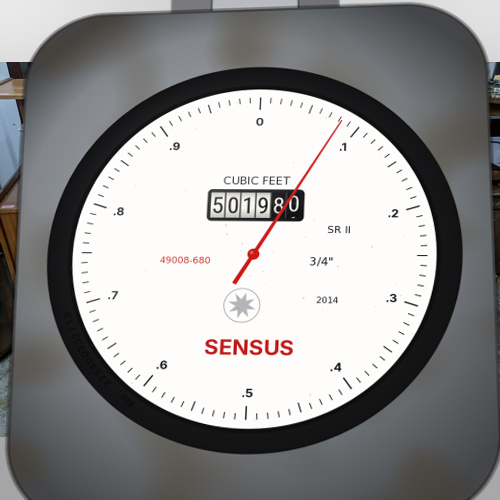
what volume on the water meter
501980.08 ft³
